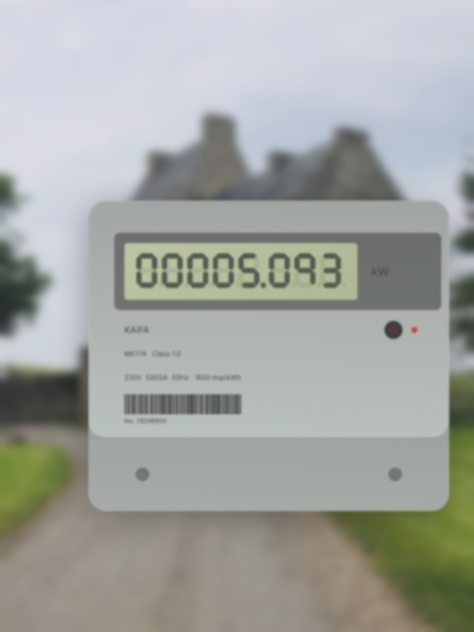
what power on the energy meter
5.093 kW
